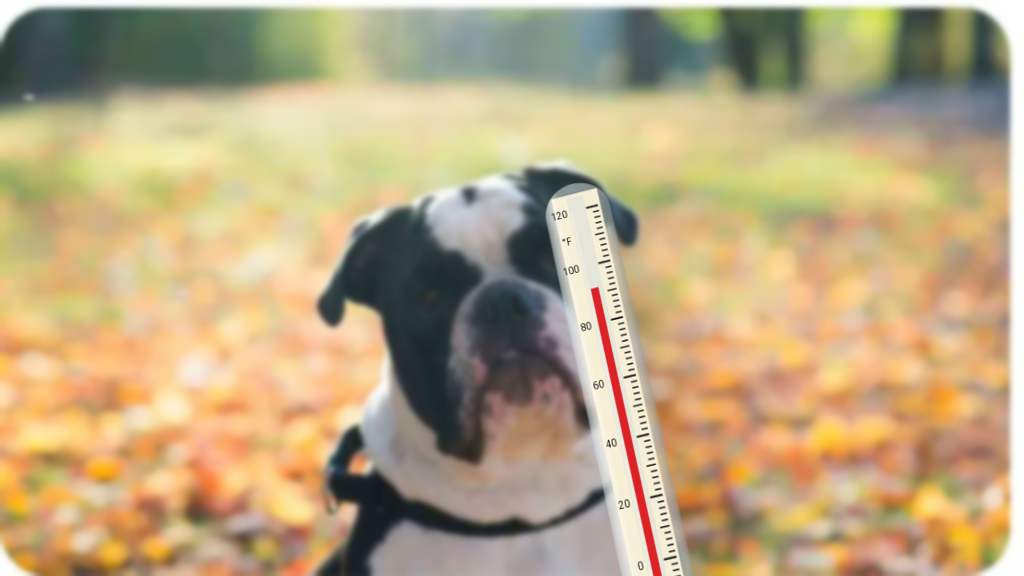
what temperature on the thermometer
92 °F
